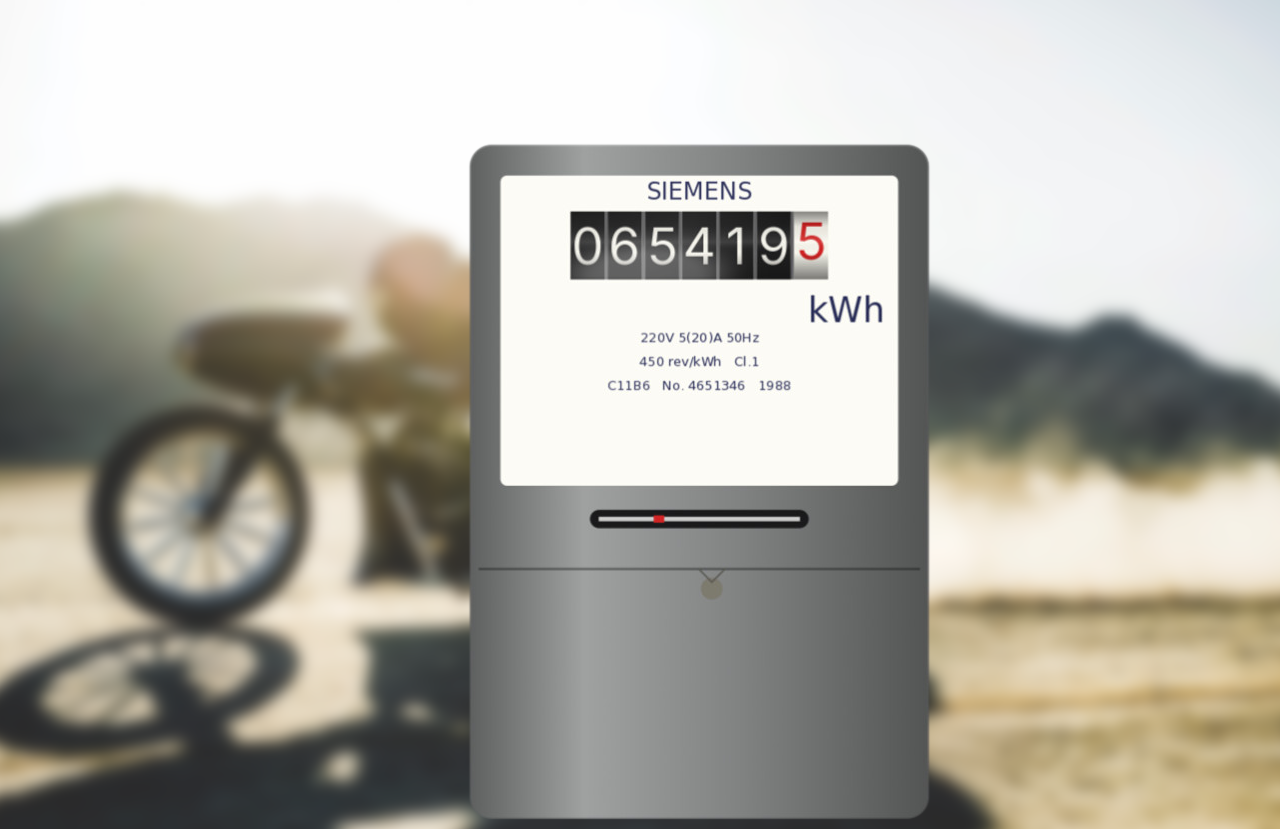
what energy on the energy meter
65419.5 kWh
